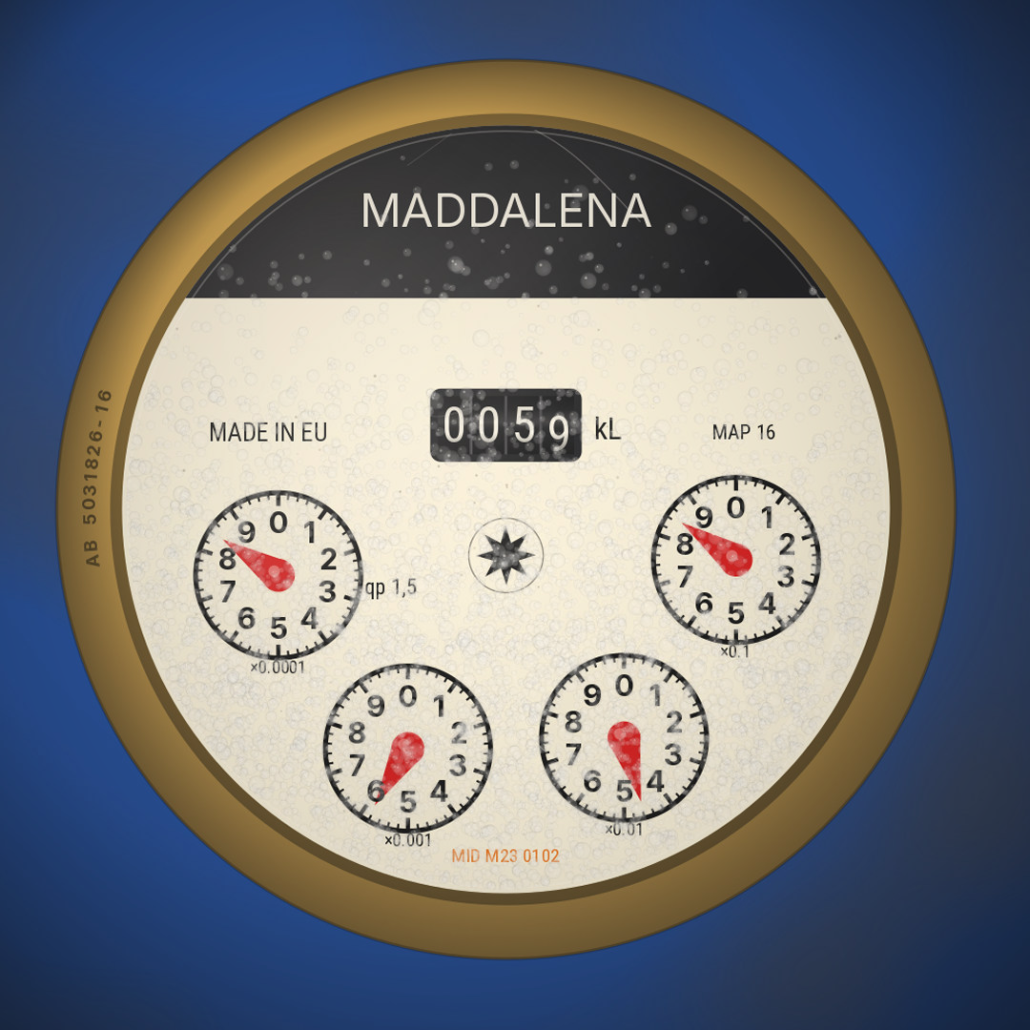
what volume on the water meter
58.8458 kL
